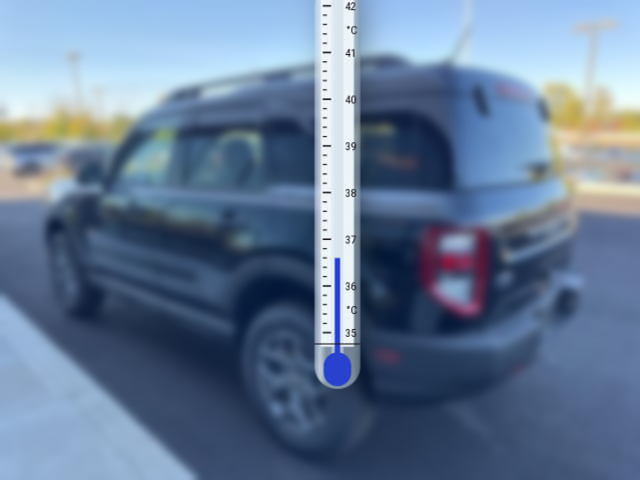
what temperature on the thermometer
36.6 °C
